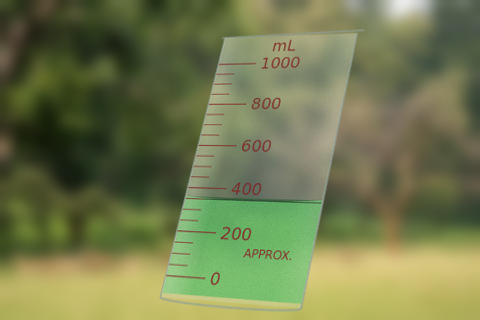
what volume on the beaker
350 mL
